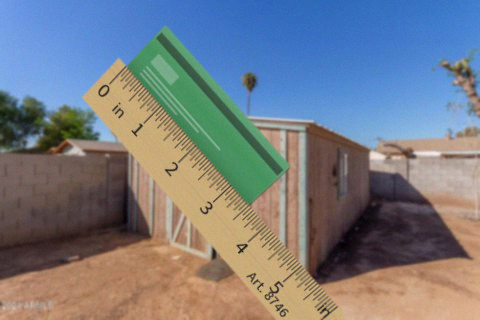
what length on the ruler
3.5 in
